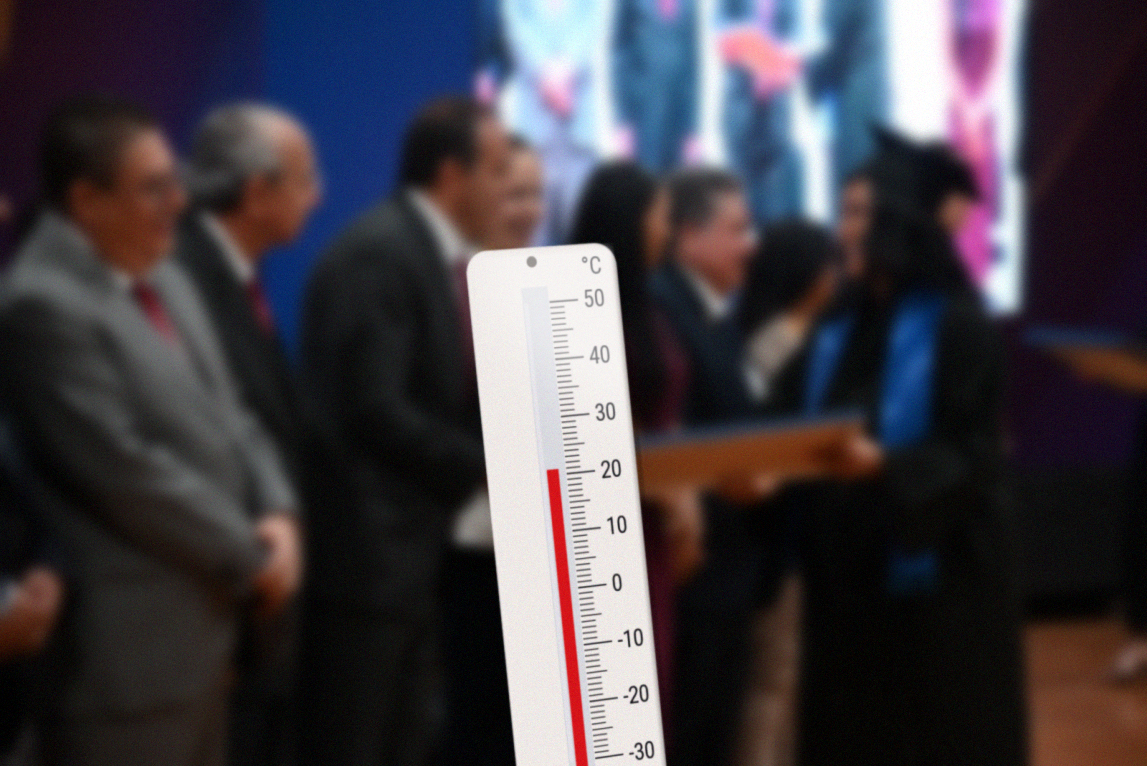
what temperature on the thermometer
21 °C
